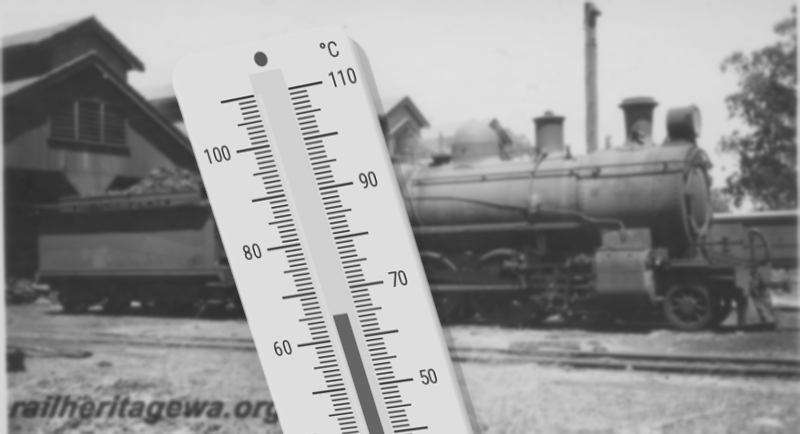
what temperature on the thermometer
65 °C
